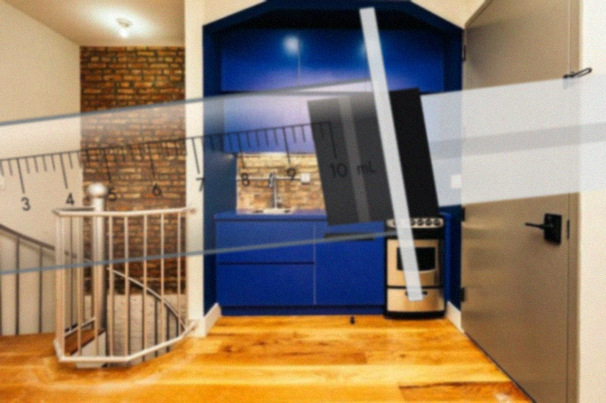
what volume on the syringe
9.6 mL
